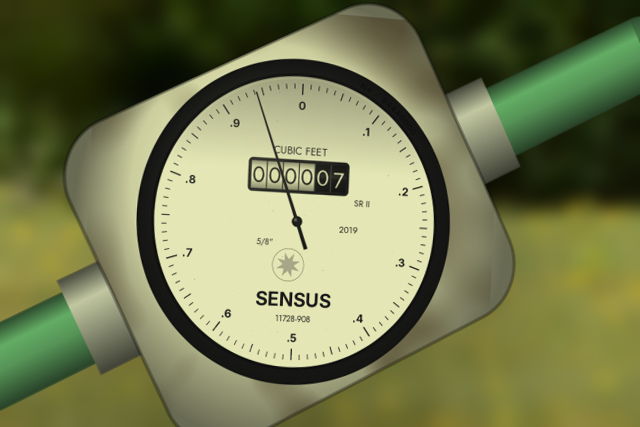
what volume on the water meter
6.94 ft³
